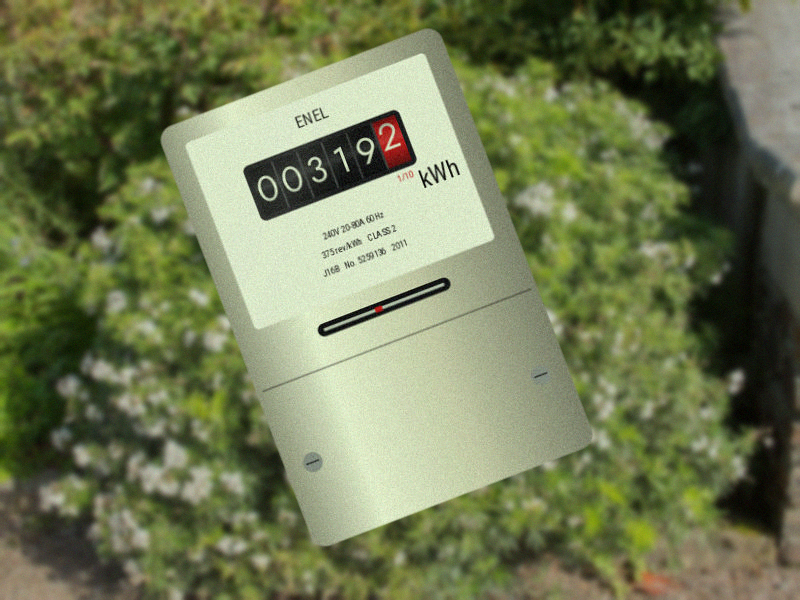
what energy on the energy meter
319.2 kWh
